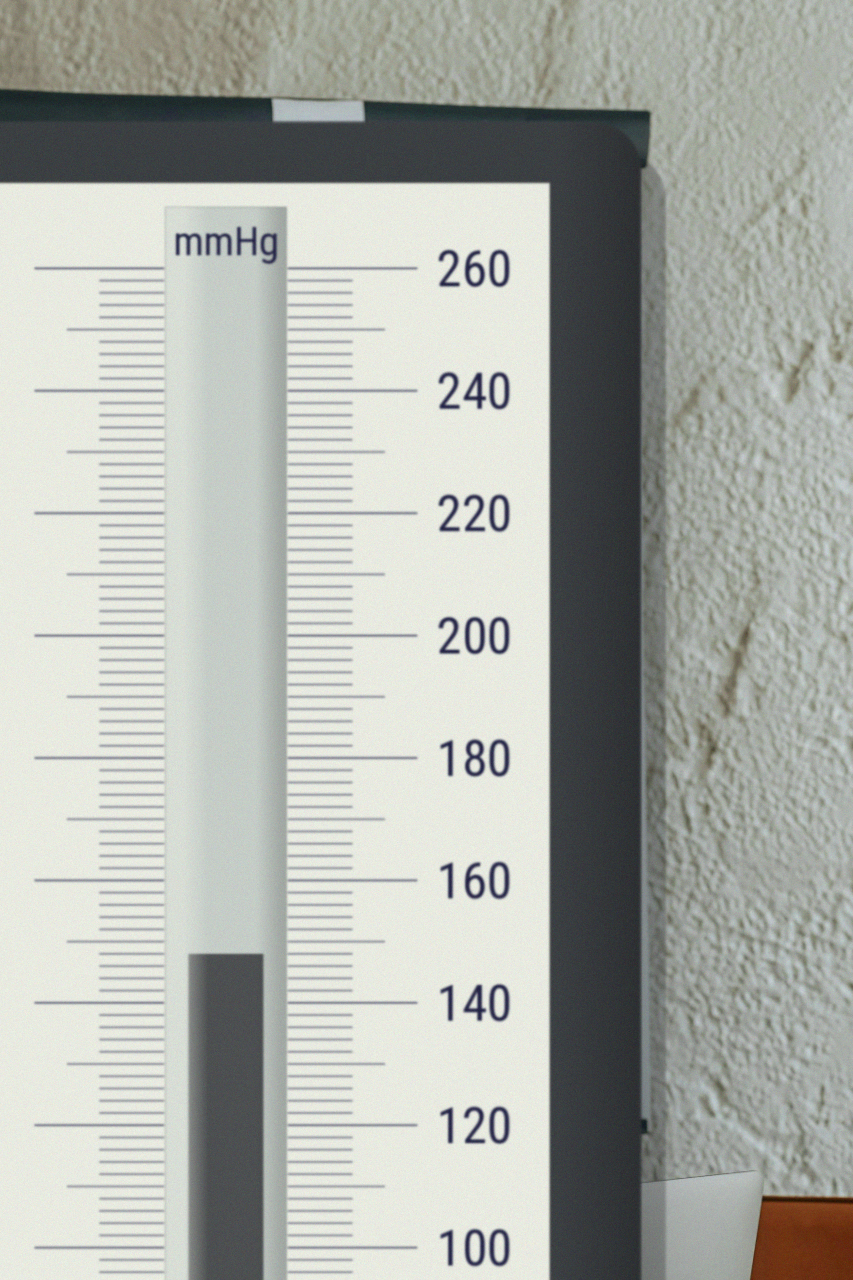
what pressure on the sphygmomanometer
148 mmHg
